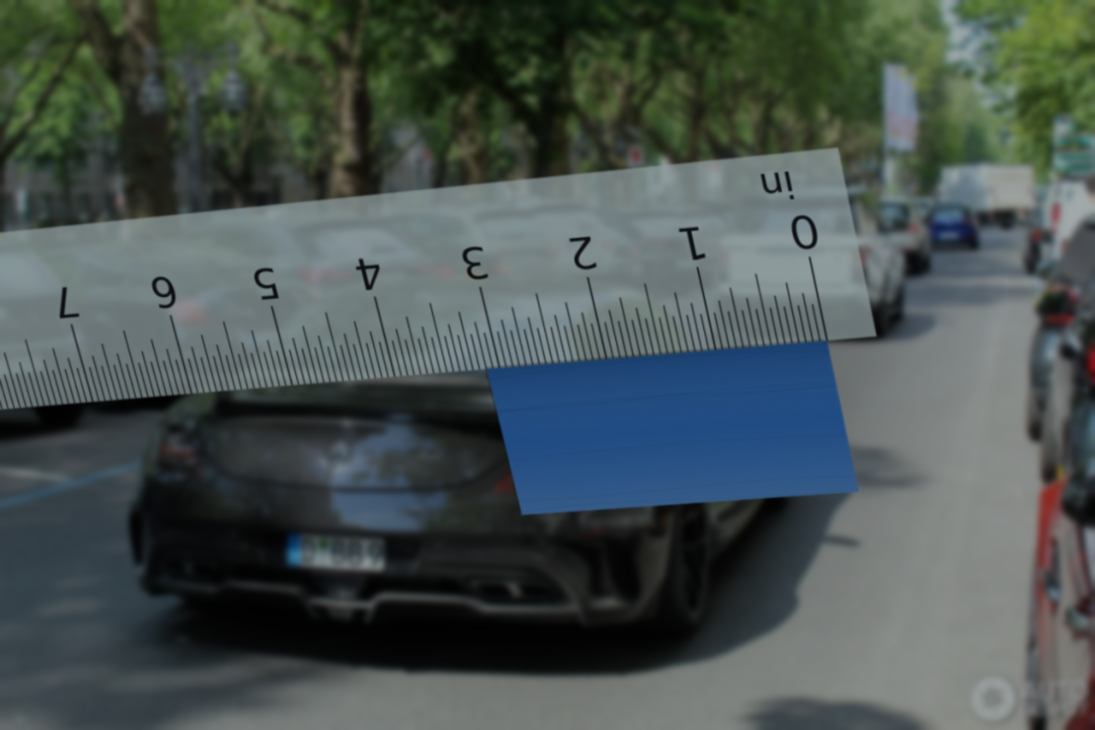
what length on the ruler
3.125 in
